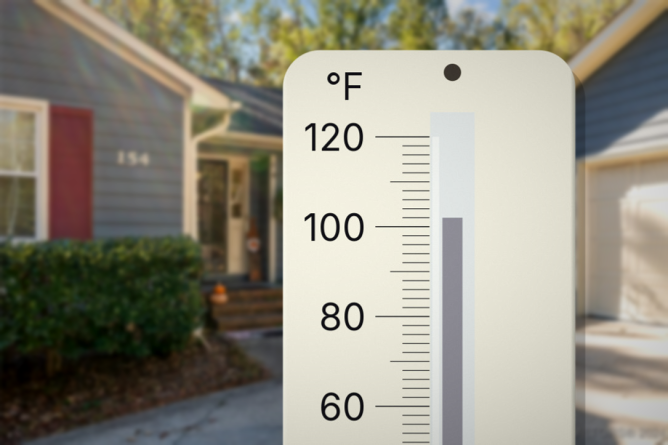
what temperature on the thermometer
102 °F
